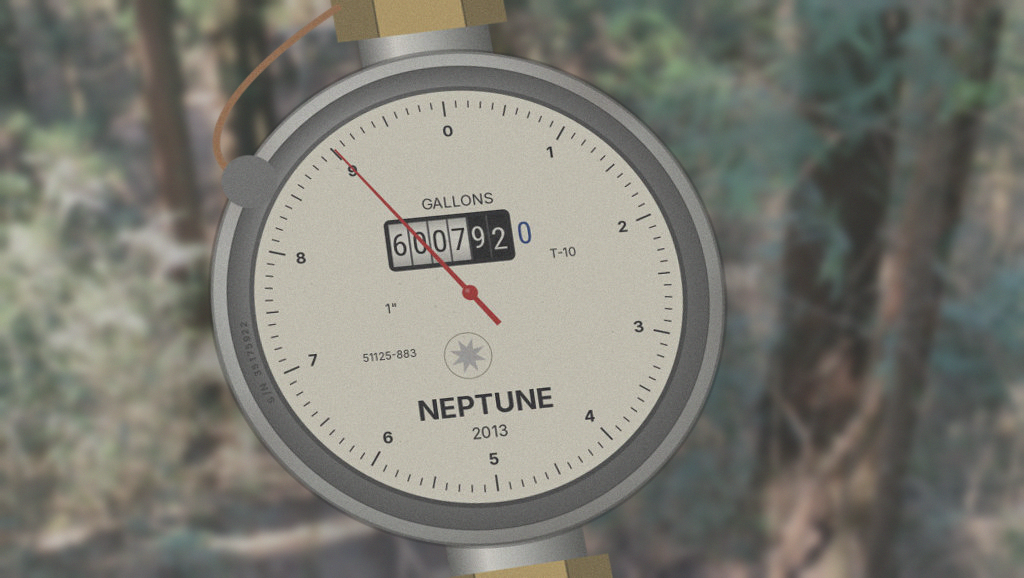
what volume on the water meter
6007919.0 gal
